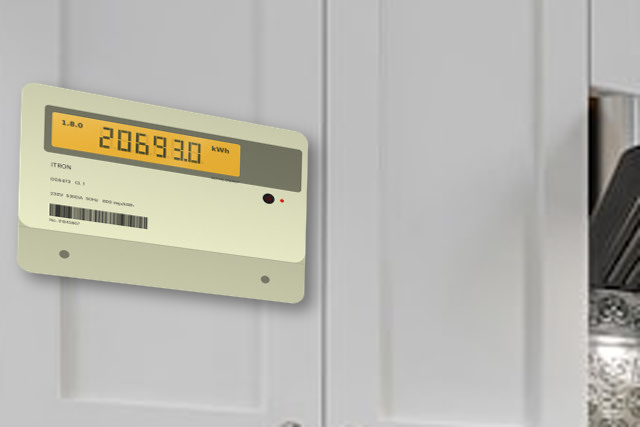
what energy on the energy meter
20693.0 kWh
